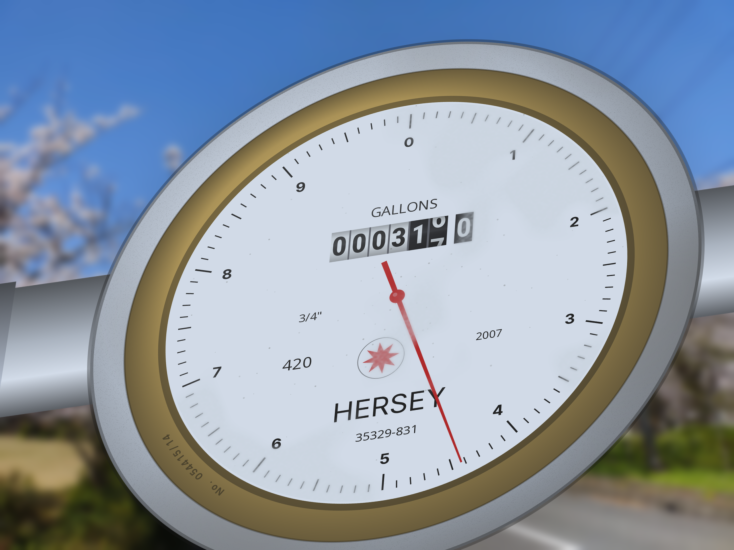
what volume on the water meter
3164.4 gal
